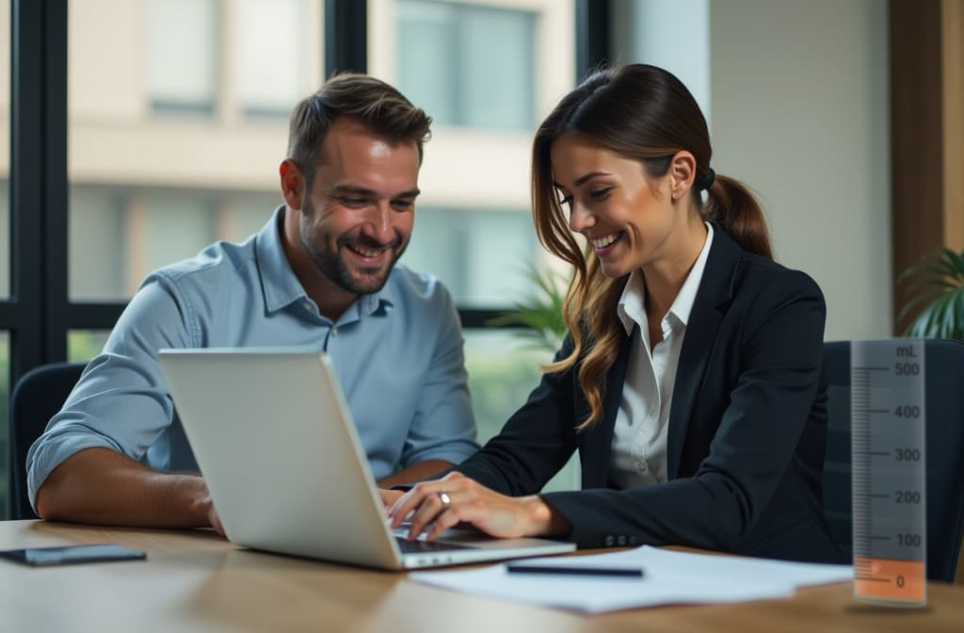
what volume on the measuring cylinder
50 mL
